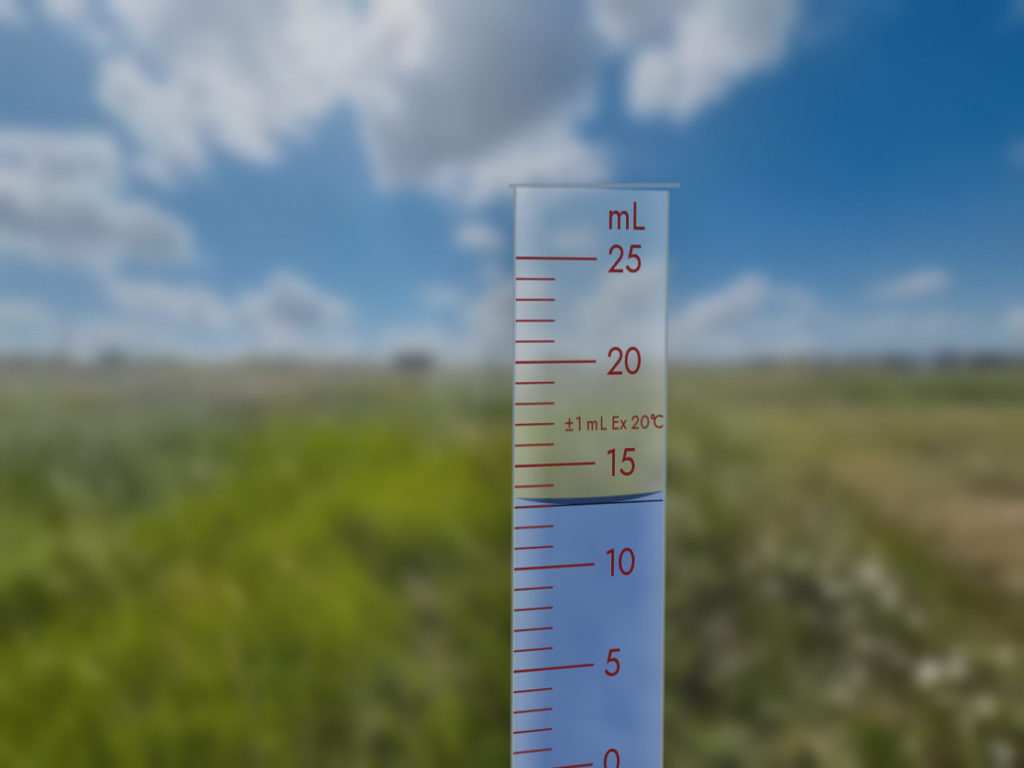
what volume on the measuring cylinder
13 mL
